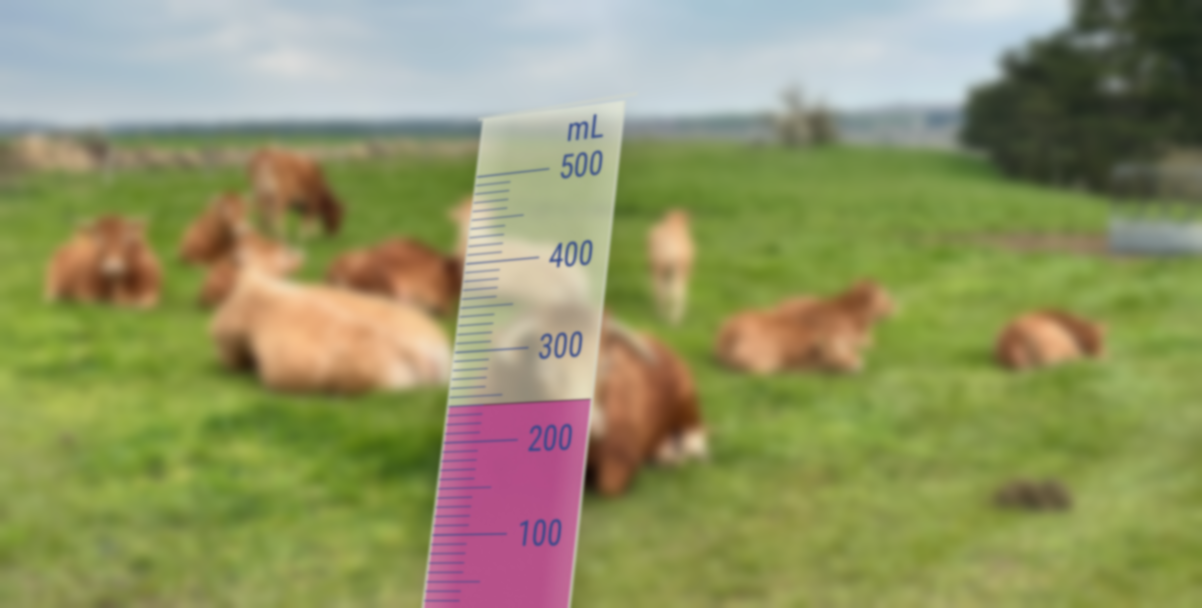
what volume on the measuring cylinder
240 mL
